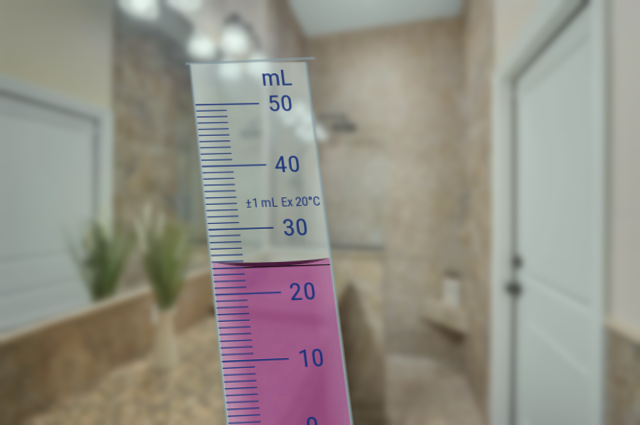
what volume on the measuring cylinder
24 mL
